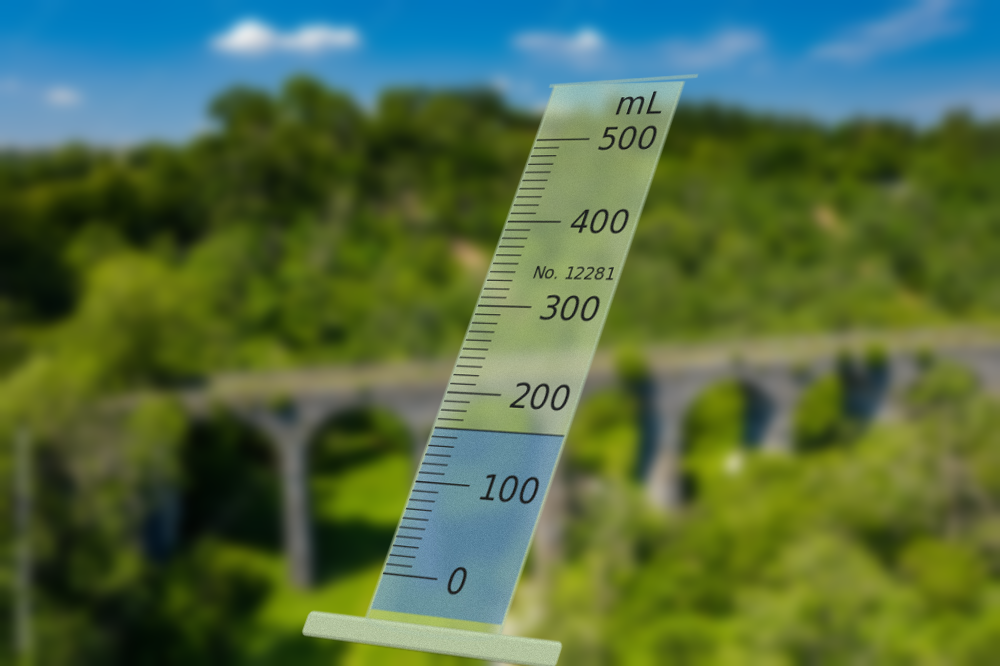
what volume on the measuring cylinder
160 mL
